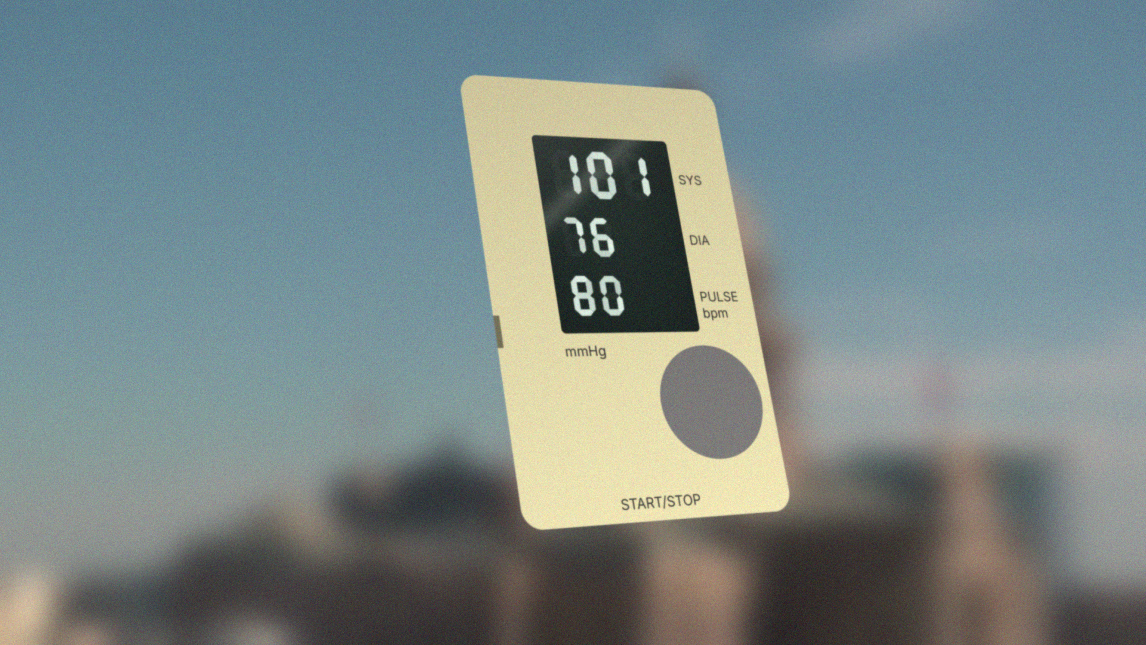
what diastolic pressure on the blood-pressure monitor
76 mmHg
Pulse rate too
80 bpm
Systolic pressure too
101 mmHg
